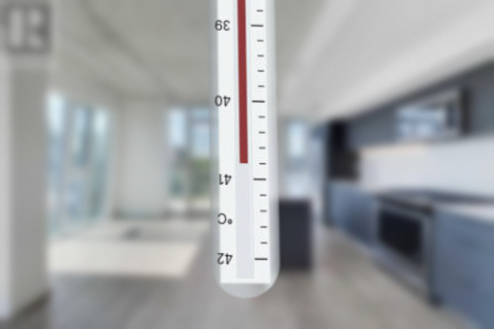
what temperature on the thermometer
40.8 °C
